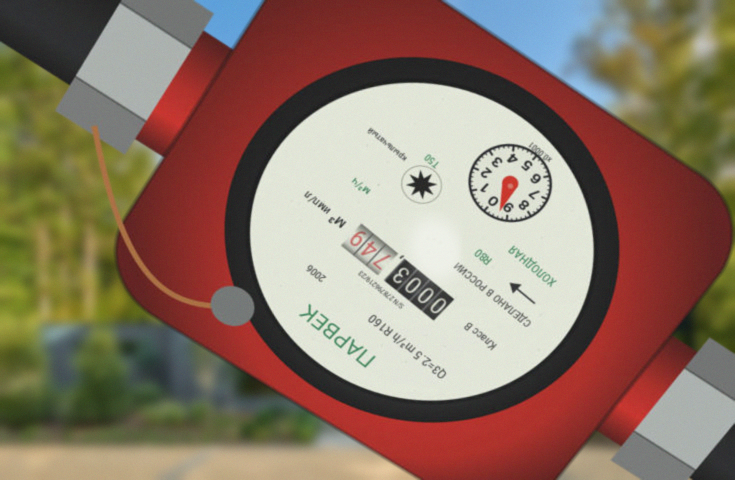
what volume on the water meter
3.7489 m³
